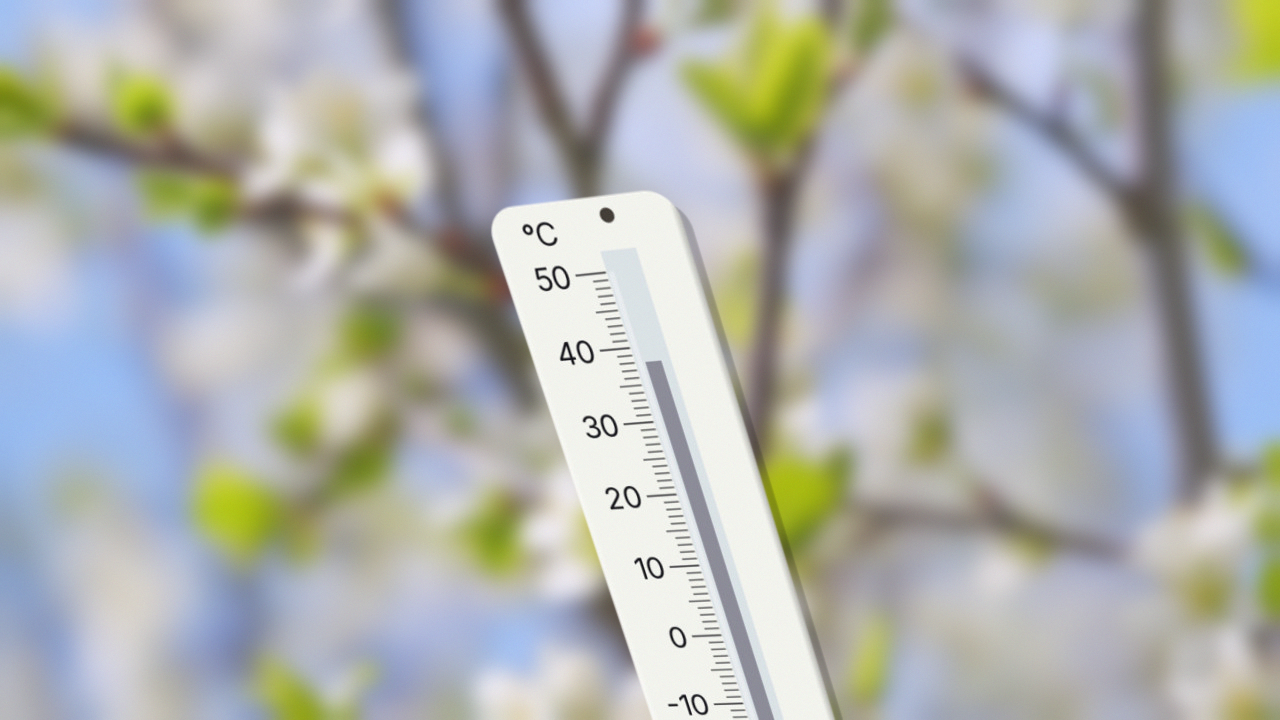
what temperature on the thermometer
38 °C
